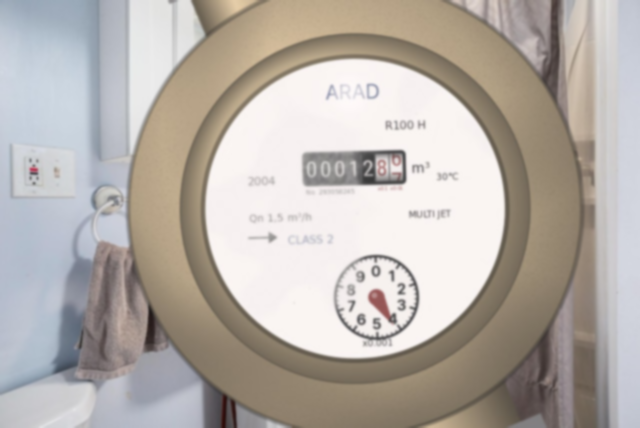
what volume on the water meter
12.864 m³
